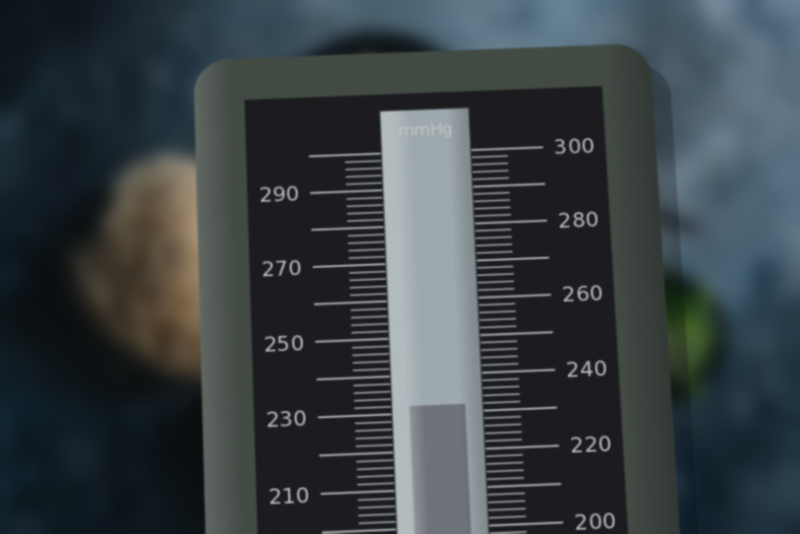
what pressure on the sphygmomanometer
232 mmHg
